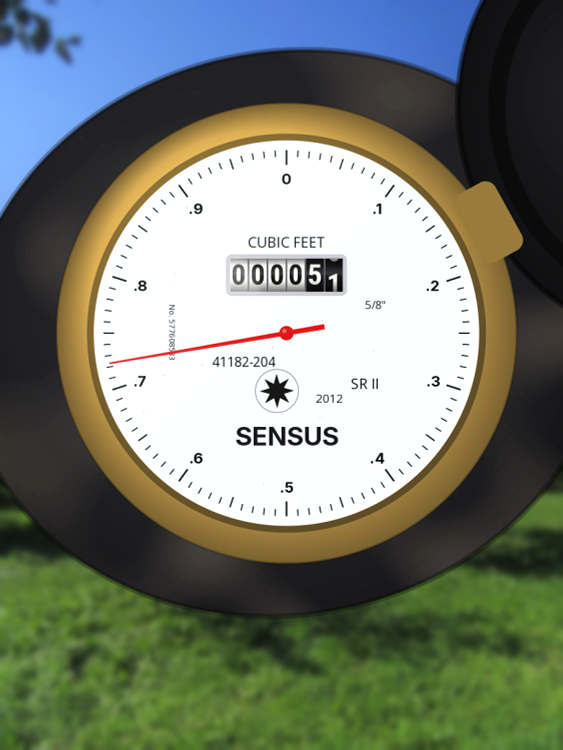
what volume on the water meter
50.72 ft³
